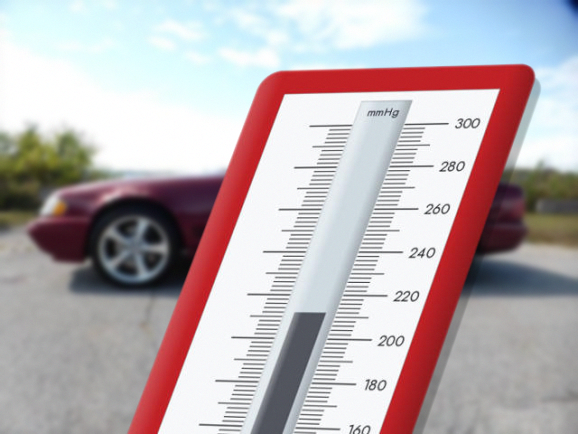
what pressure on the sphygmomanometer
212 mmHg
